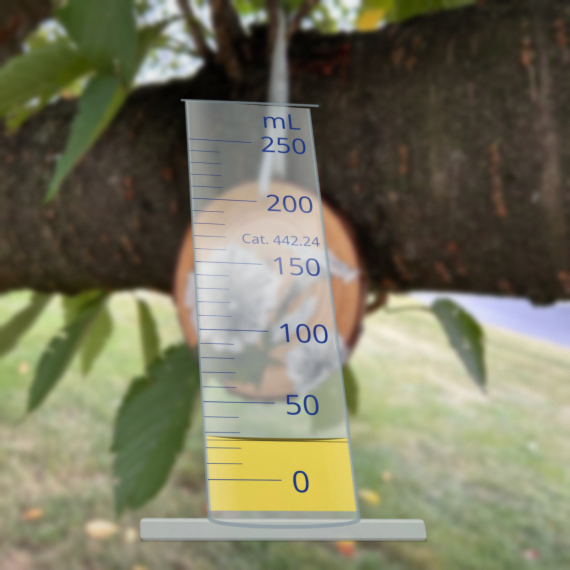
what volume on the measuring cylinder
25 mL
